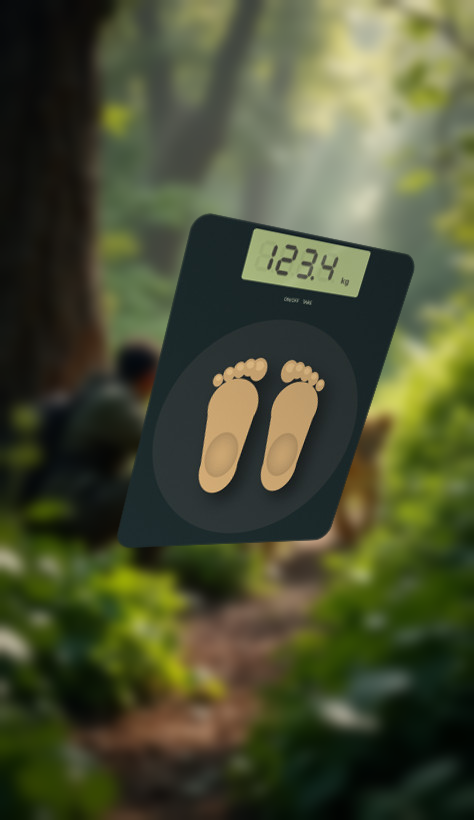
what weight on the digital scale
123.4 kg
